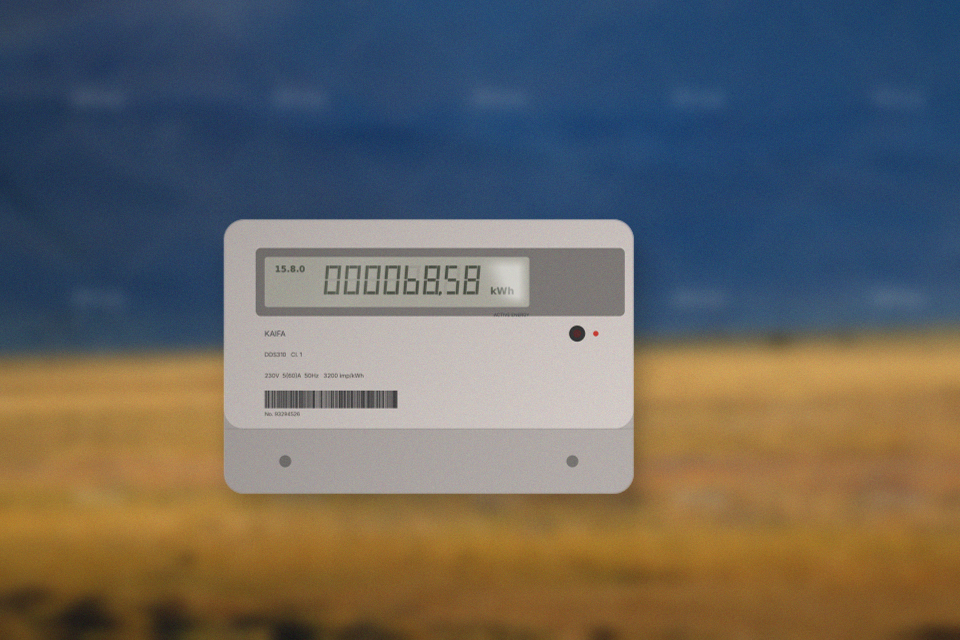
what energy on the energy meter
68.58 kWh
